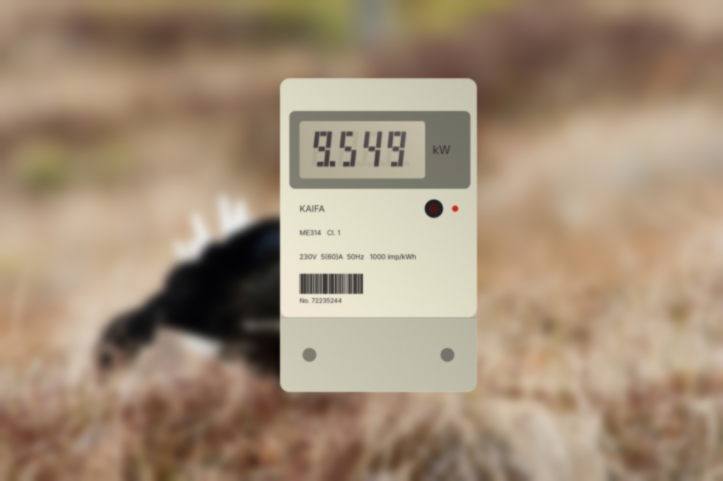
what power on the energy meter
9.549 kW
